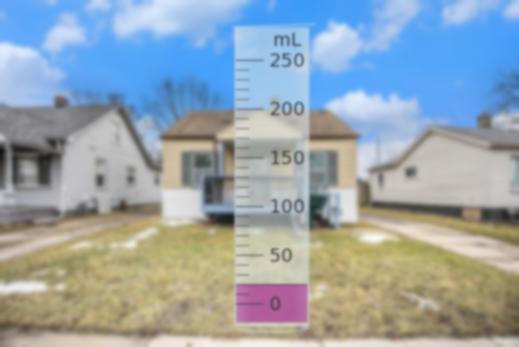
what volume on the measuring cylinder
20 mL
